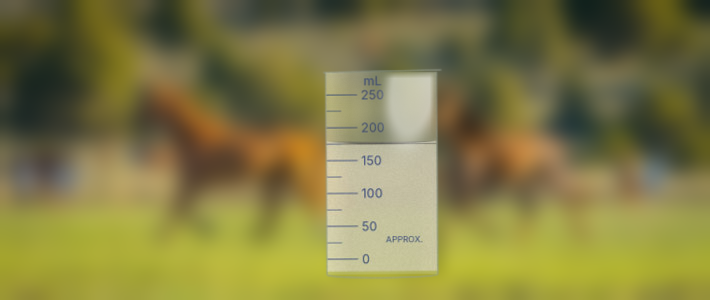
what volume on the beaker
175 mL
